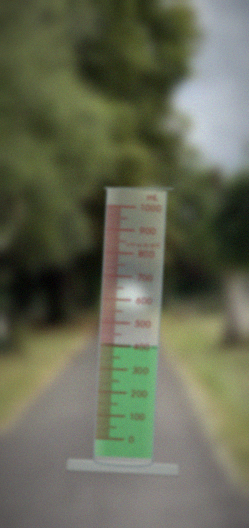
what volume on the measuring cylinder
400 mL
